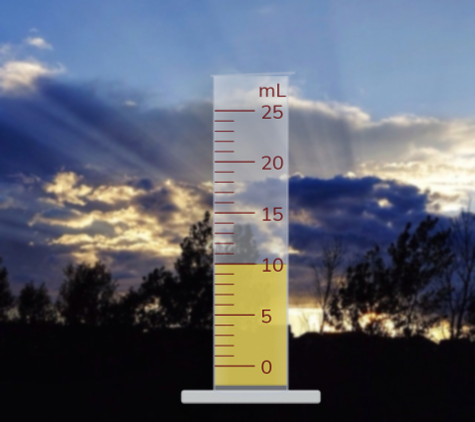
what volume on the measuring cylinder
10 mL
